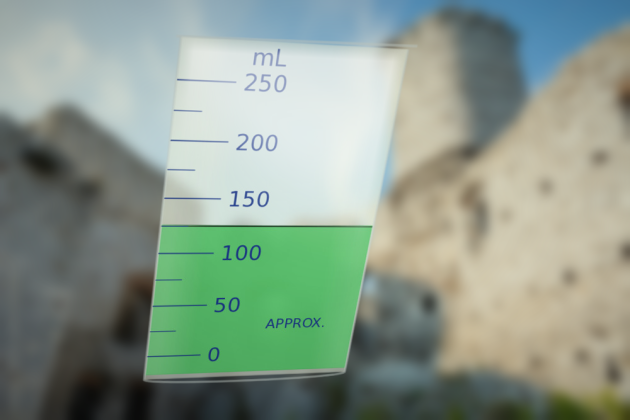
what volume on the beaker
125 mL
